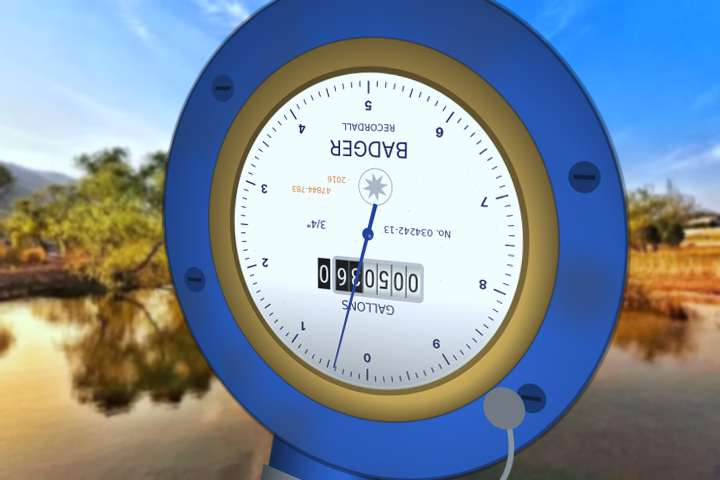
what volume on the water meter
50360.4 gal
